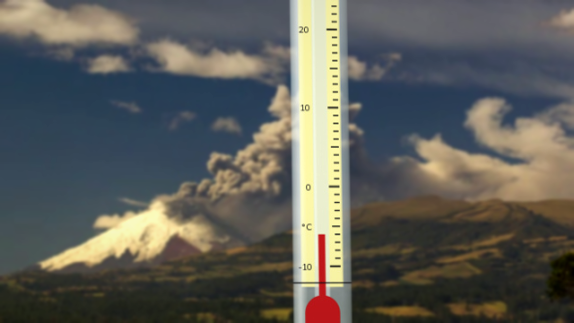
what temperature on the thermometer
-6 °C
